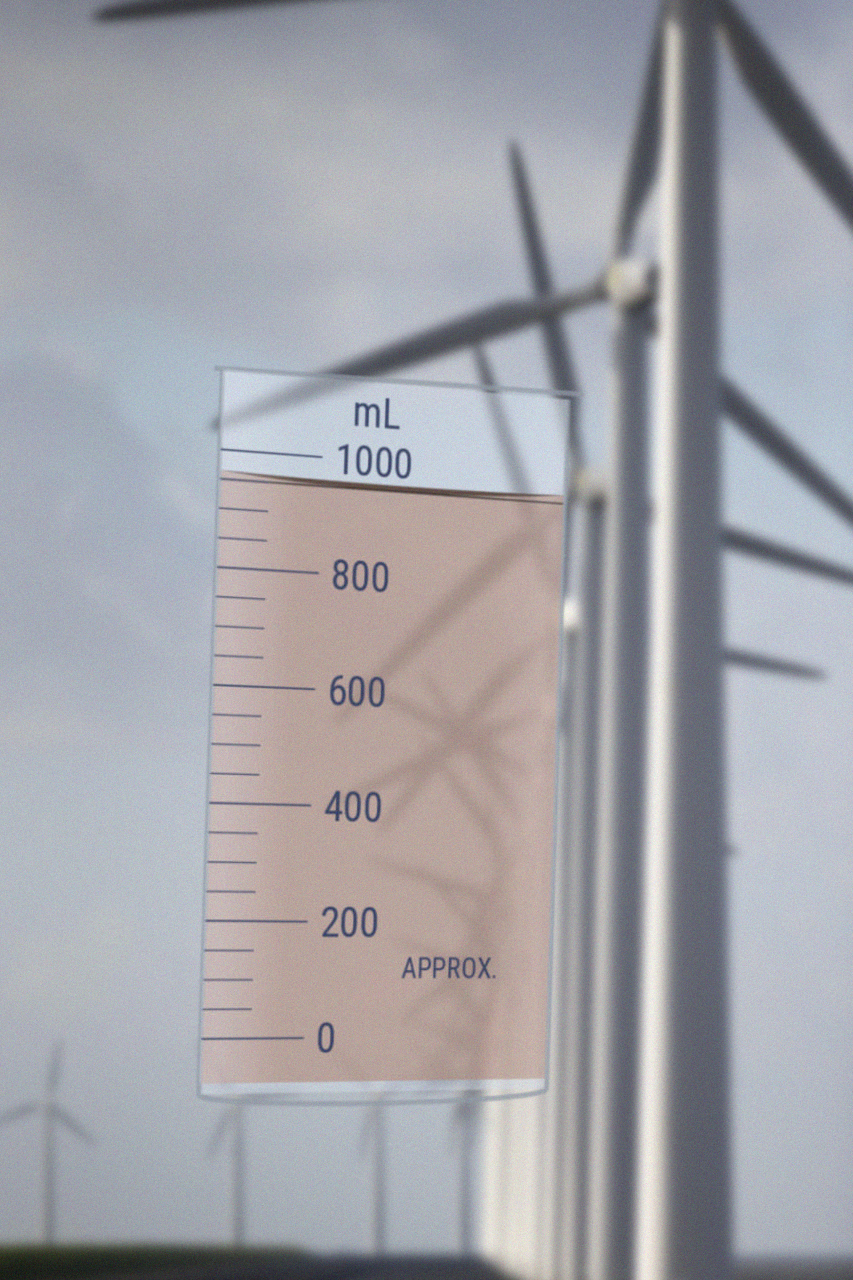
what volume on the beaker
950 mL
